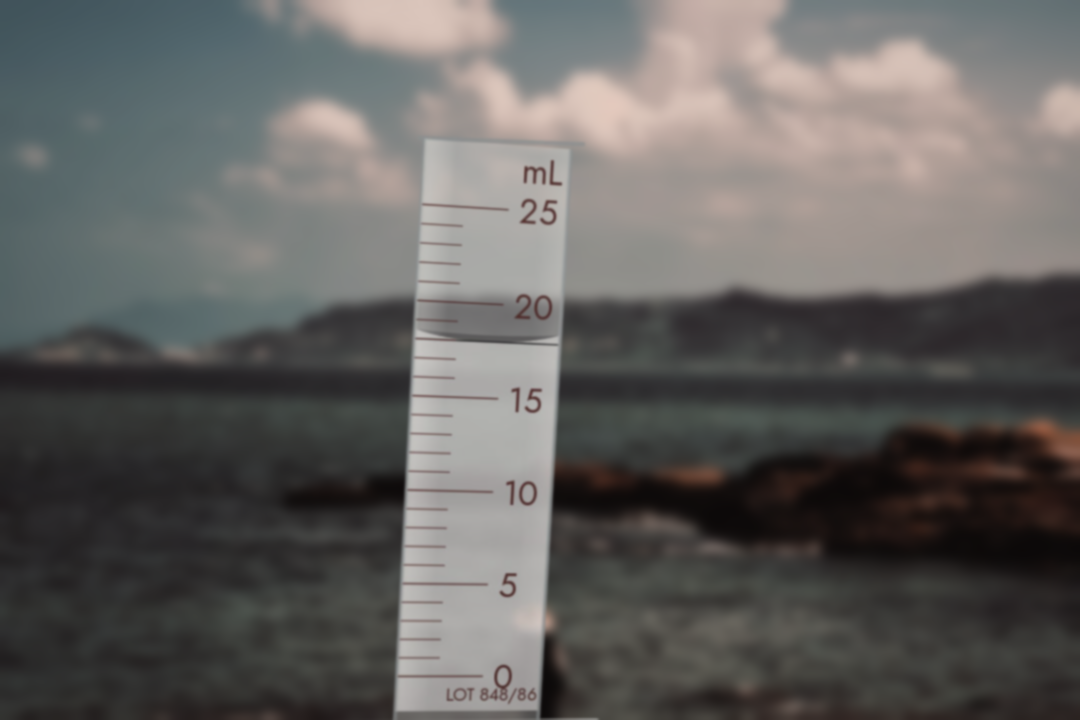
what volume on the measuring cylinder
18 mL
